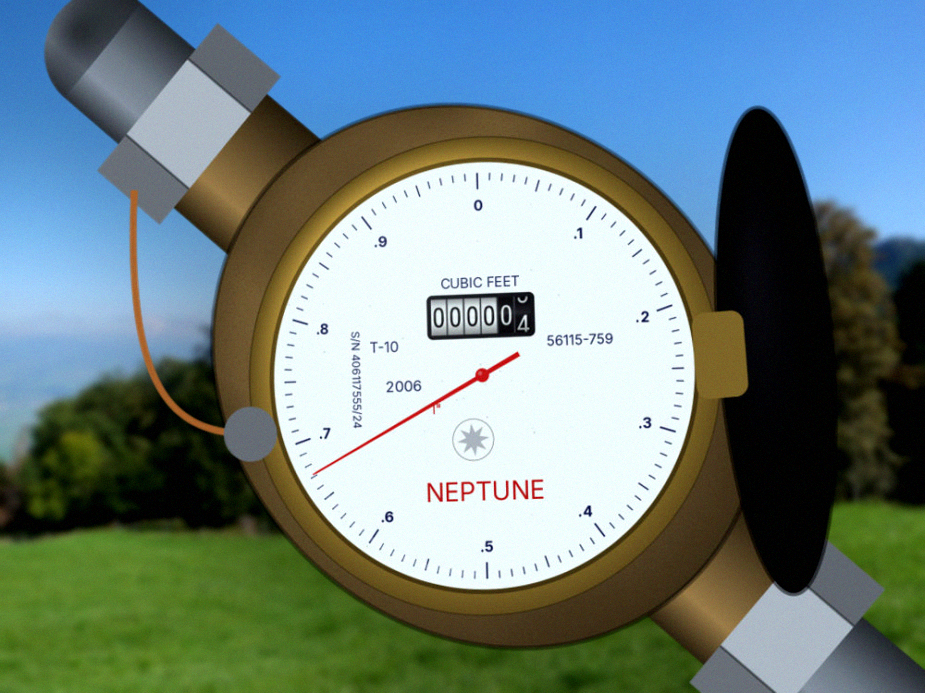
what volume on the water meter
3.67 ft³
